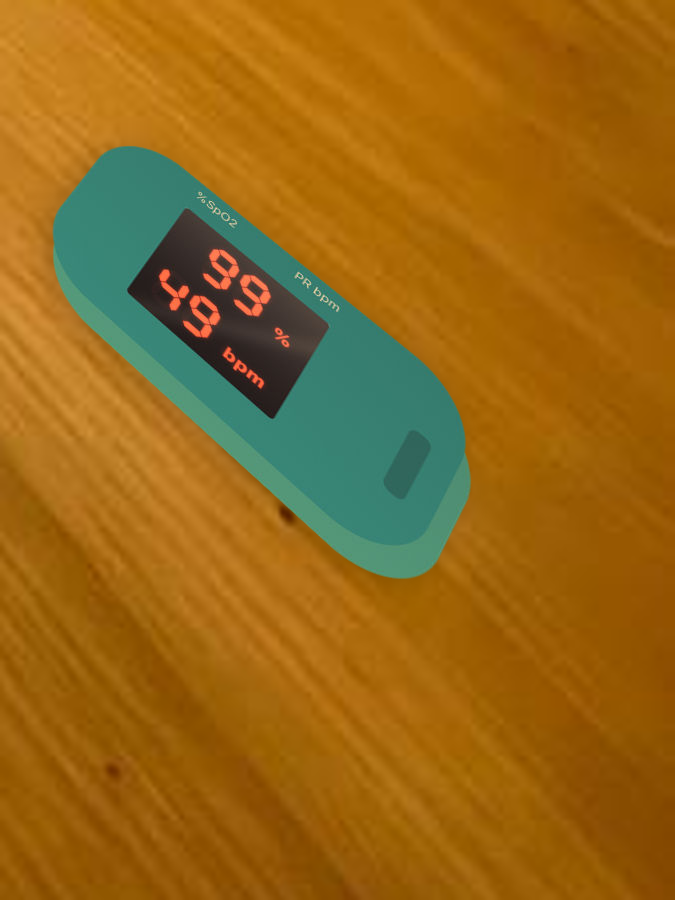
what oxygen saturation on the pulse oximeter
99 %
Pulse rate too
49 bpm
